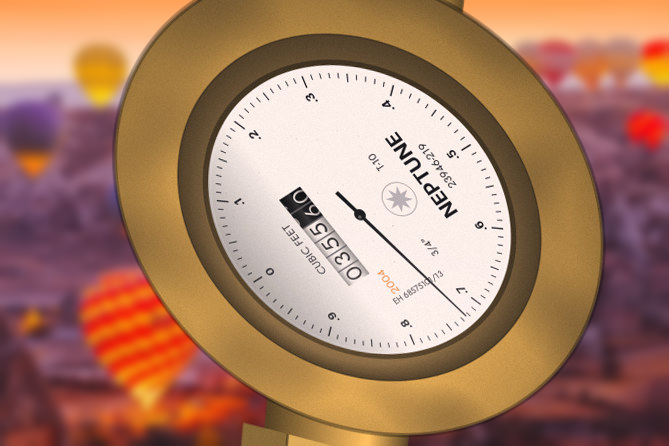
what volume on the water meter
35559.72 ft³
